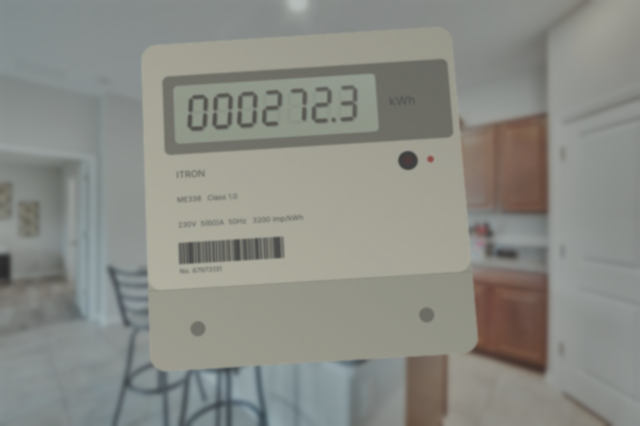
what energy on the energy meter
272.3 kWh
